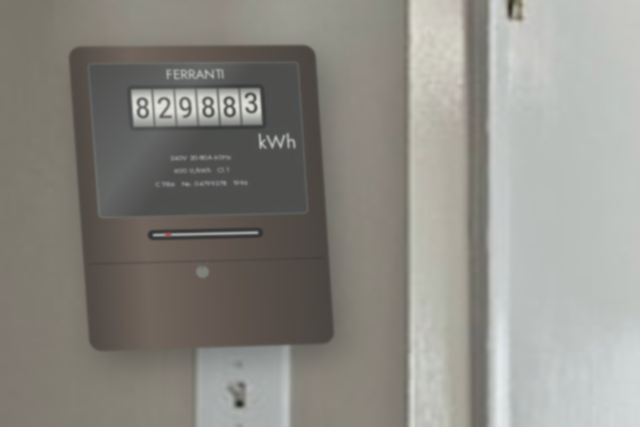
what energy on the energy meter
829883 kWh
